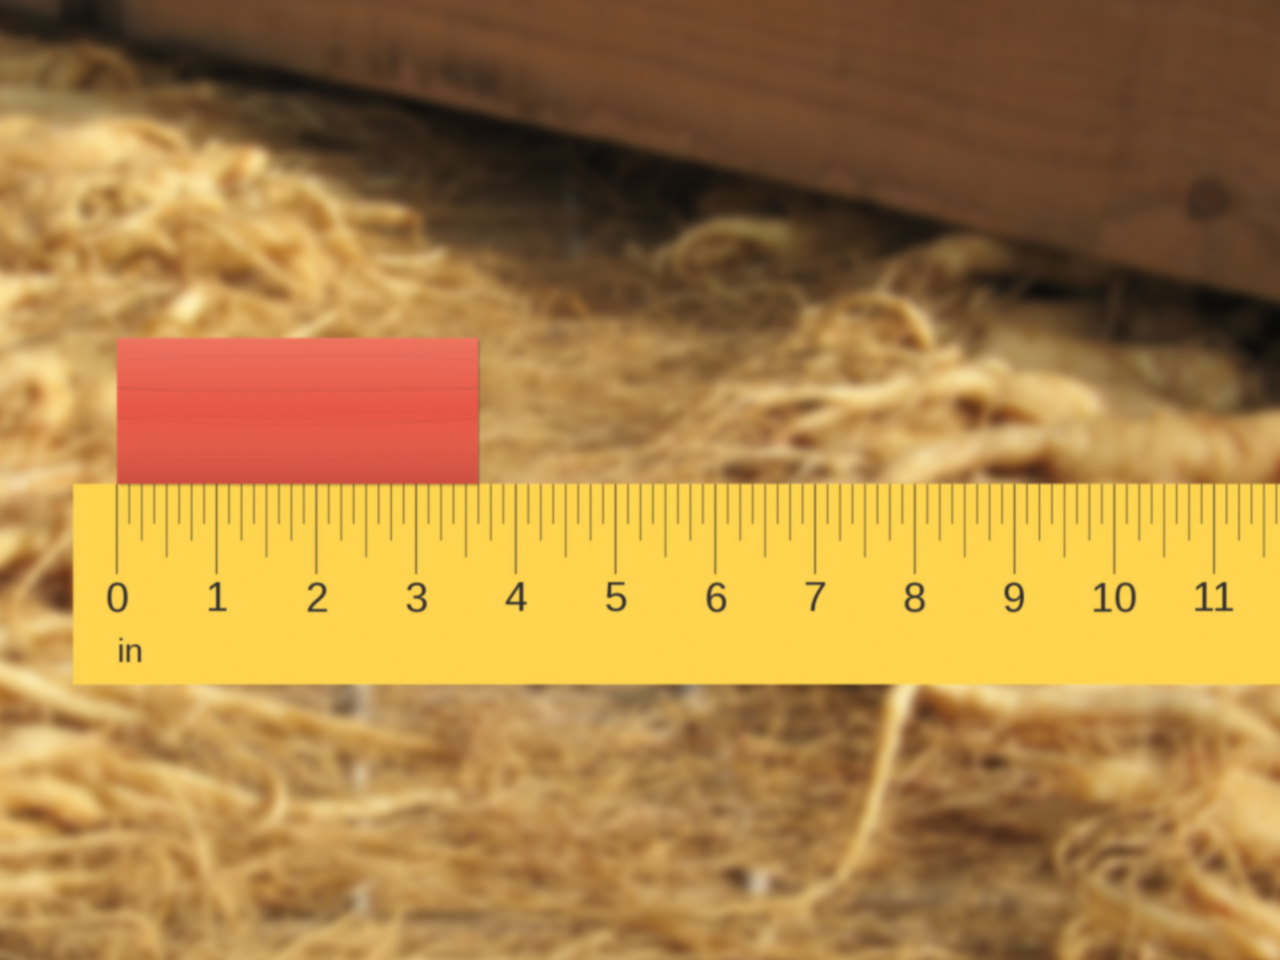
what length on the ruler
3.625 in
